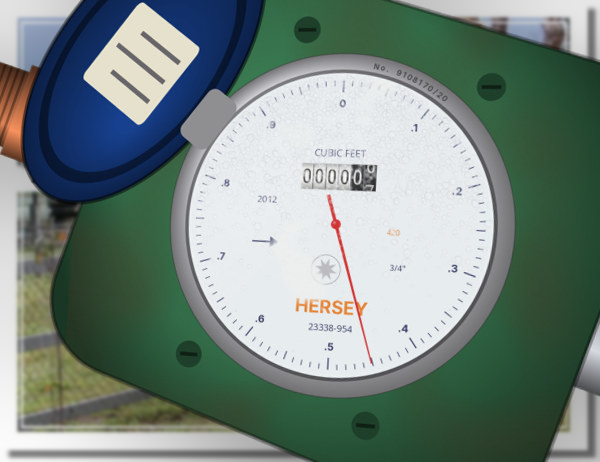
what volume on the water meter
6.45 ft³
